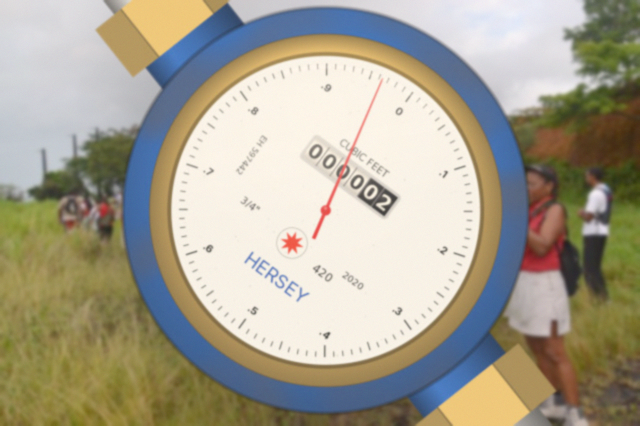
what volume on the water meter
1.96 ft³
